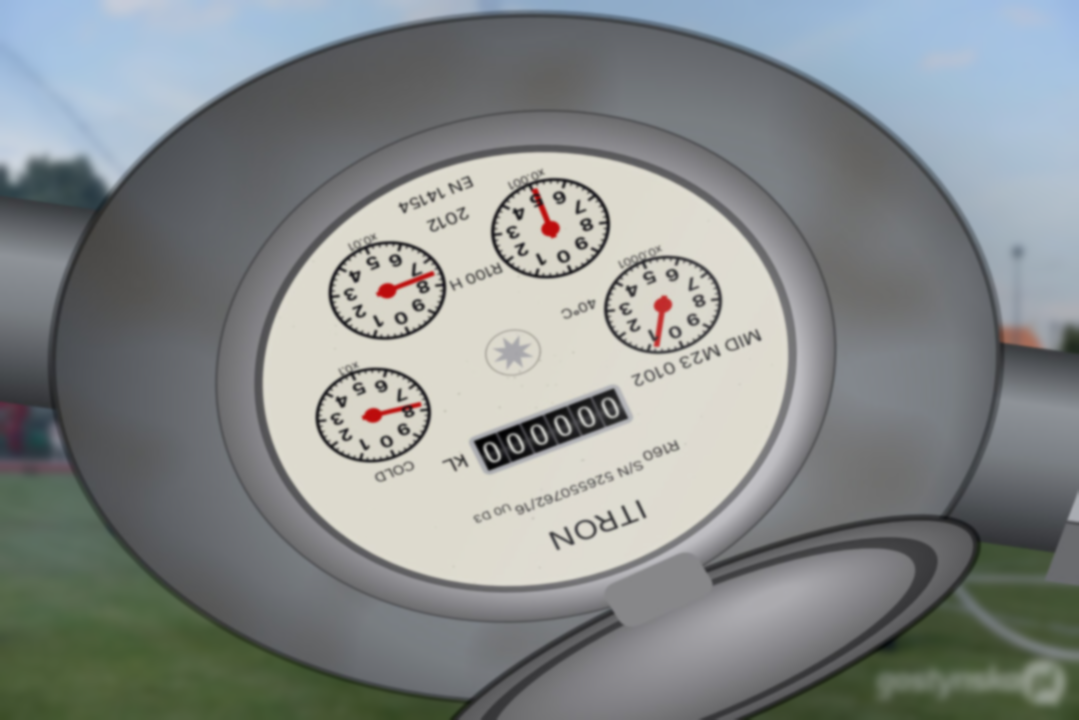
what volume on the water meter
0.7750 kL
